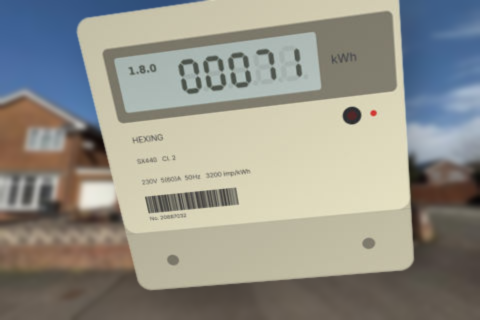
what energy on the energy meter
71 kWh
